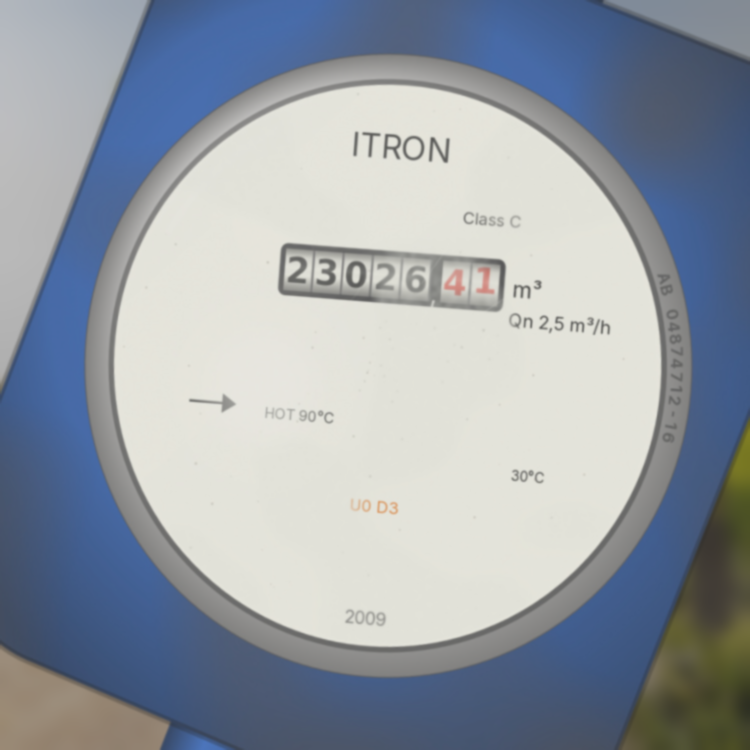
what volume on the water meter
23026.41 m³
